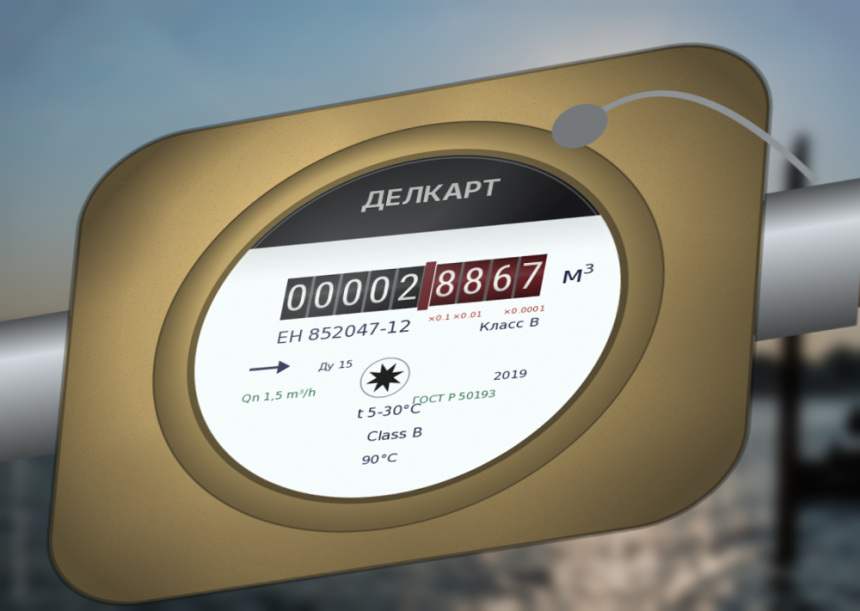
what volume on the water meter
2.8867 m³
